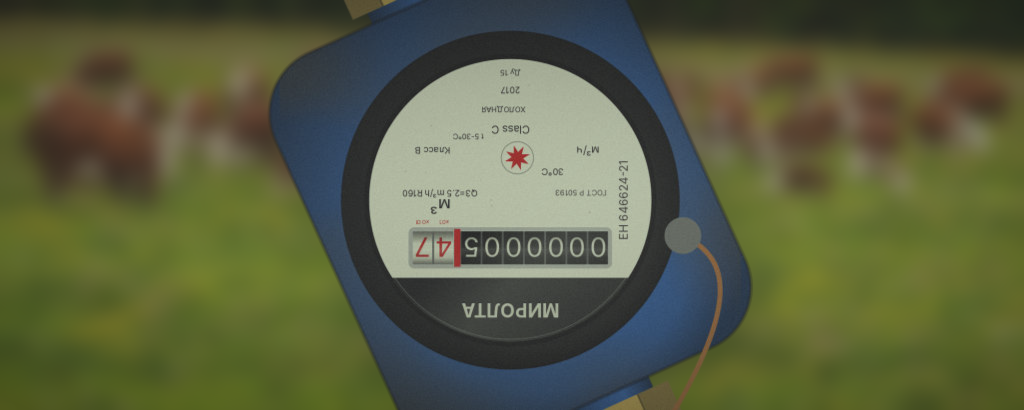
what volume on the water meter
5.47 m³
